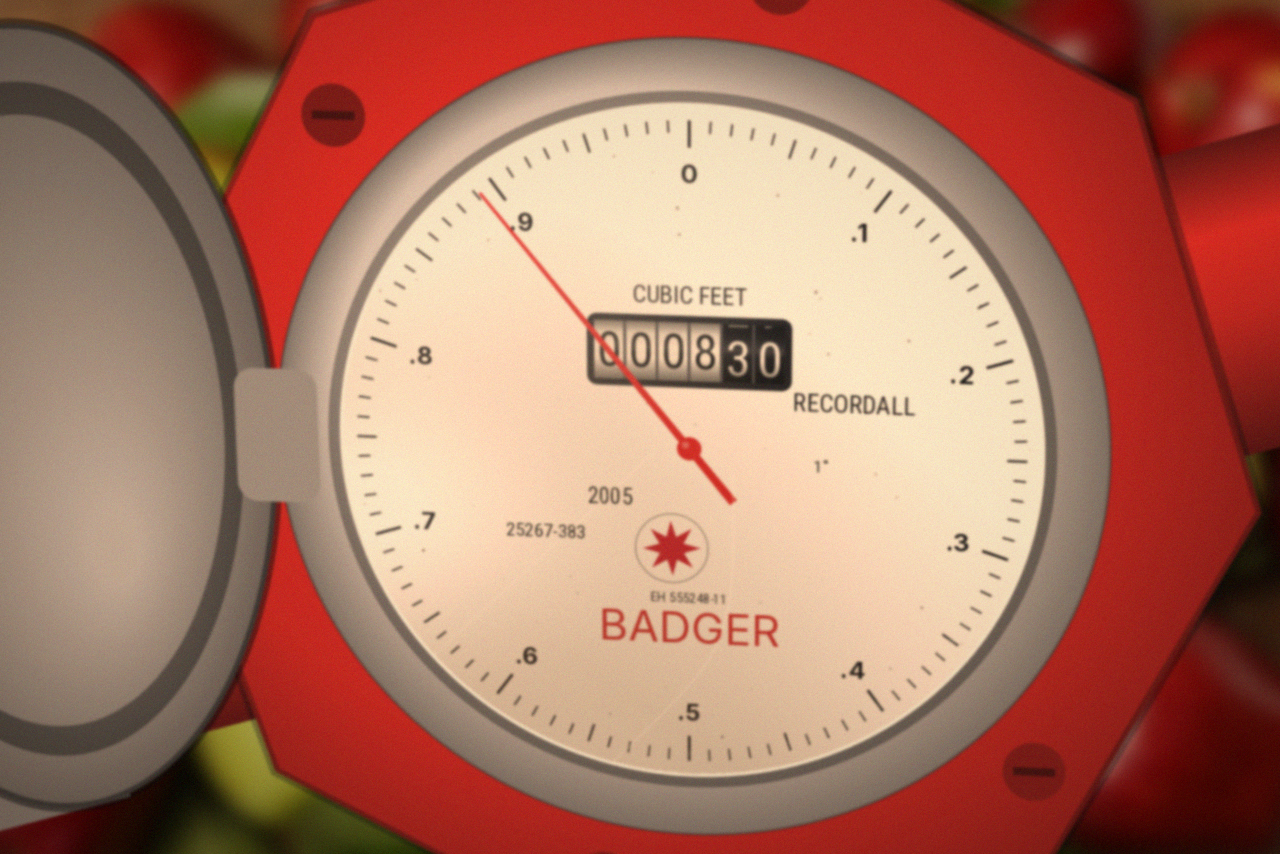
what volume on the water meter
829.89 ft³
